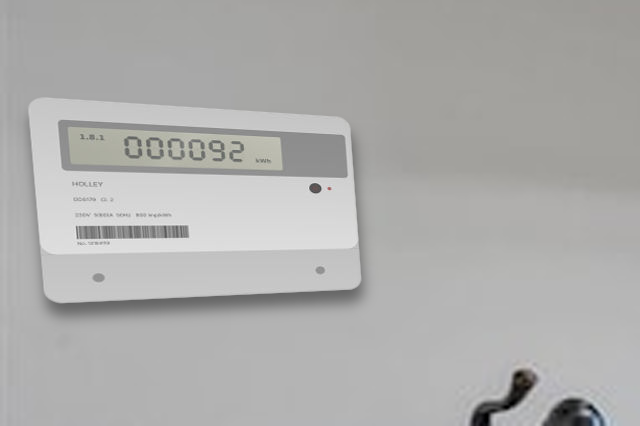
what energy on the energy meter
92 kWh
